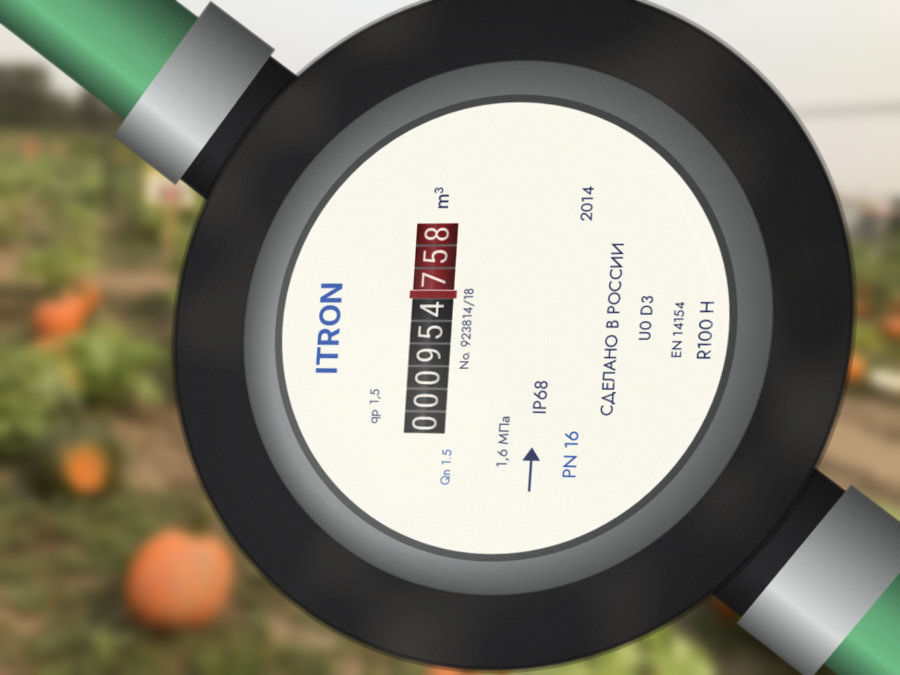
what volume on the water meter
954.758 m³
